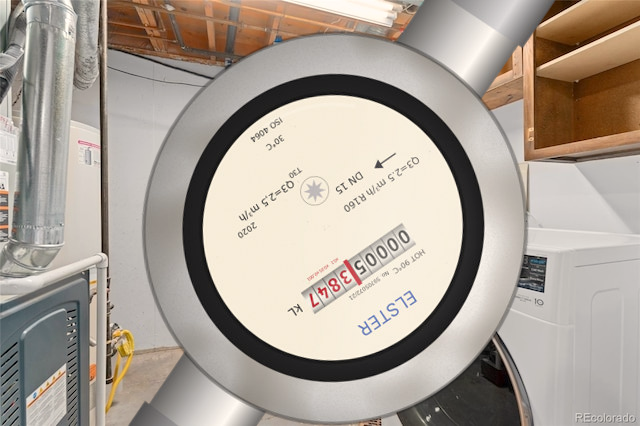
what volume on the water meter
5.3847 kL
